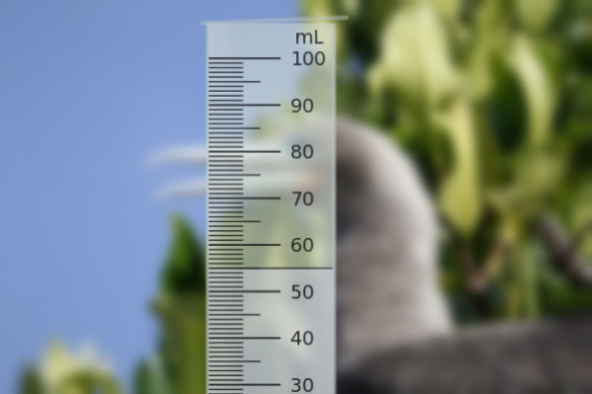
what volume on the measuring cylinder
55 mL
